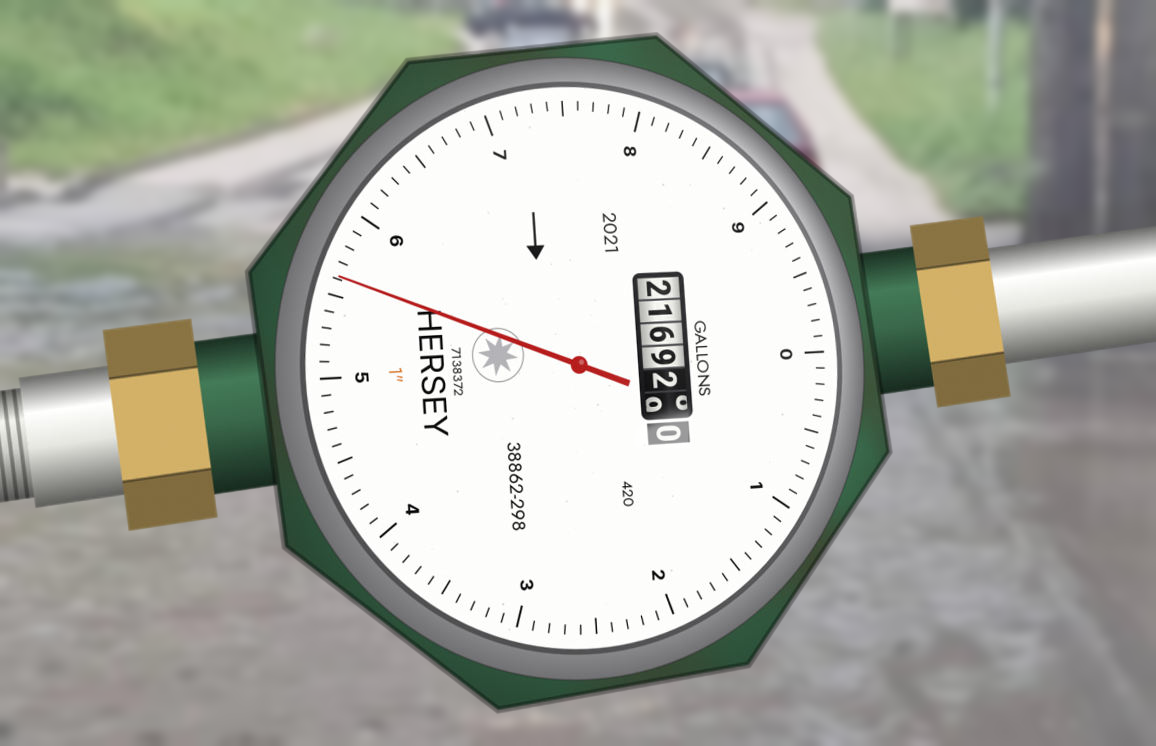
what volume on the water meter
2169285.6 gal
